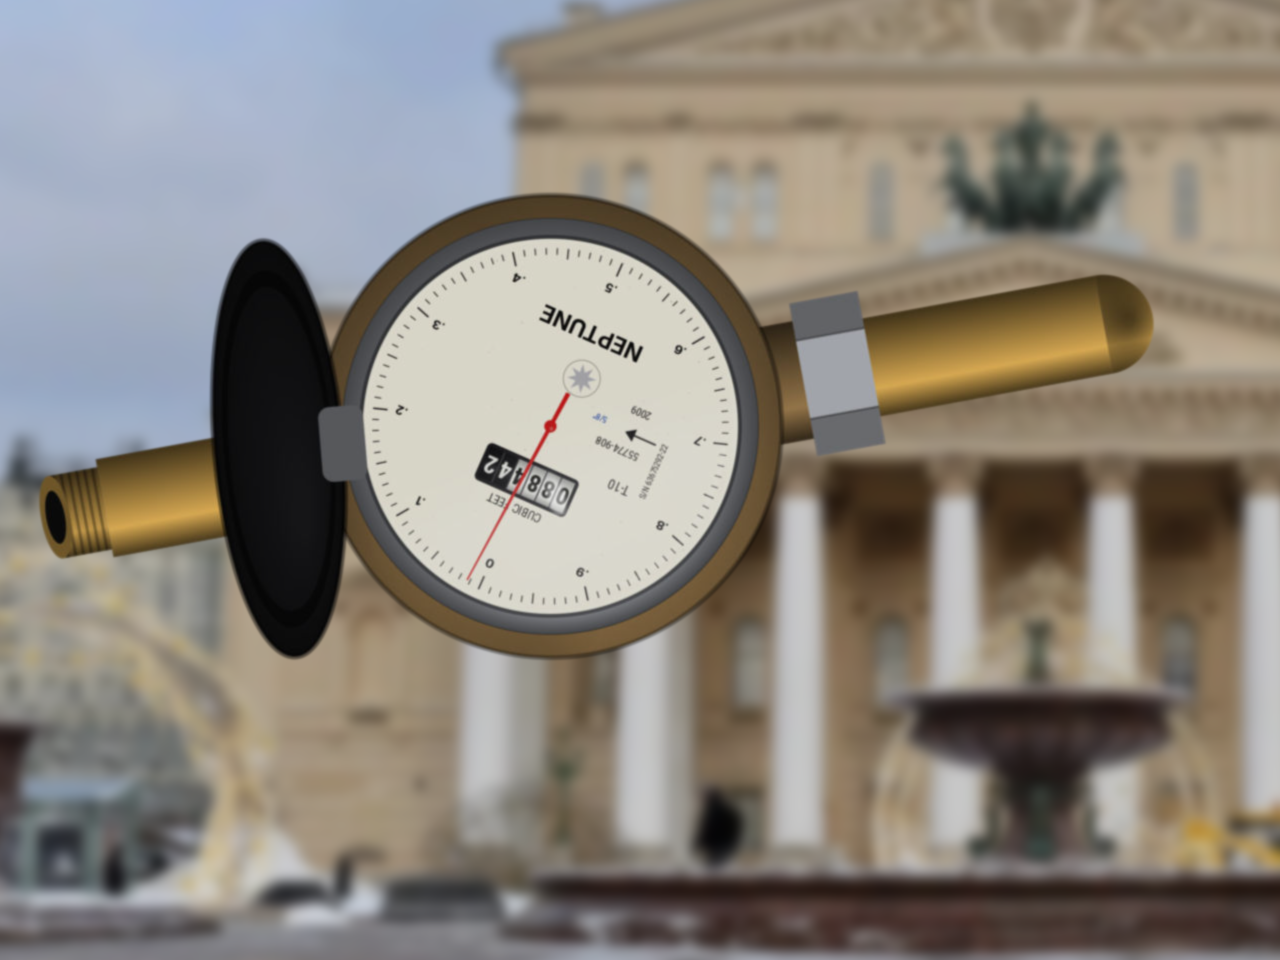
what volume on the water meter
88442.01 ft³
